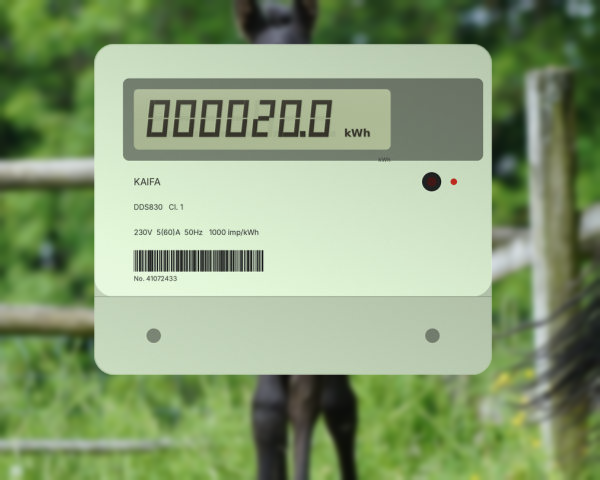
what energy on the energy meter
20.0 kWh
